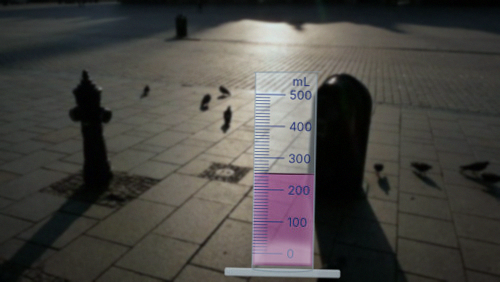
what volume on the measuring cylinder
250 mL
